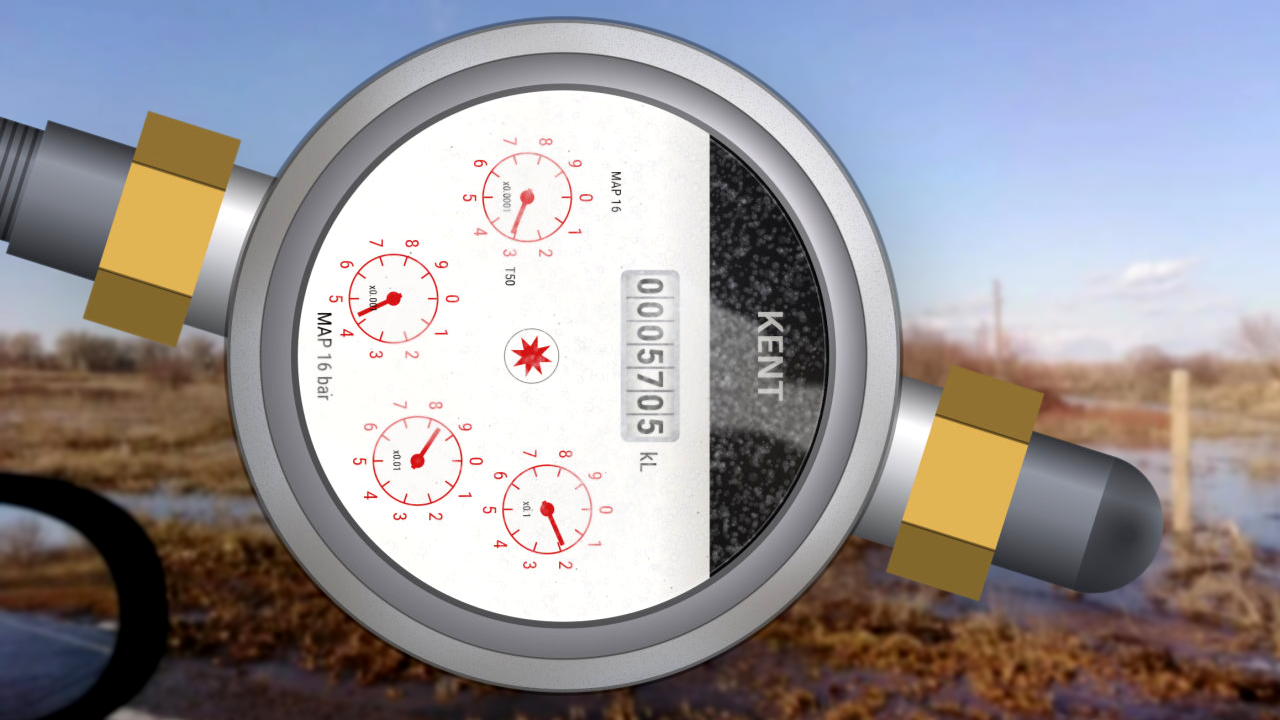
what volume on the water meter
5705.1843 kL
